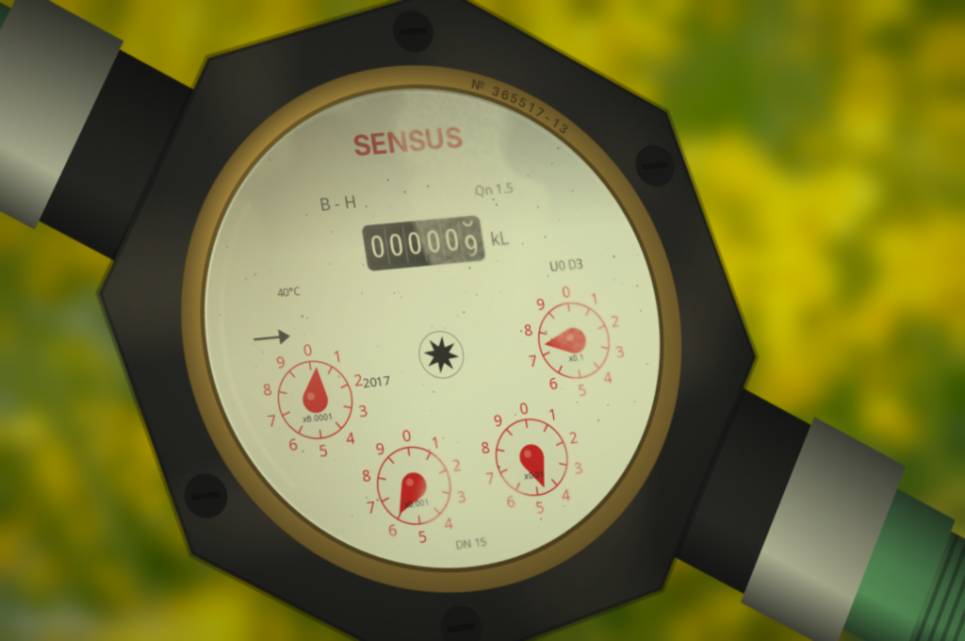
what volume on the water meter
8.7460 kL
